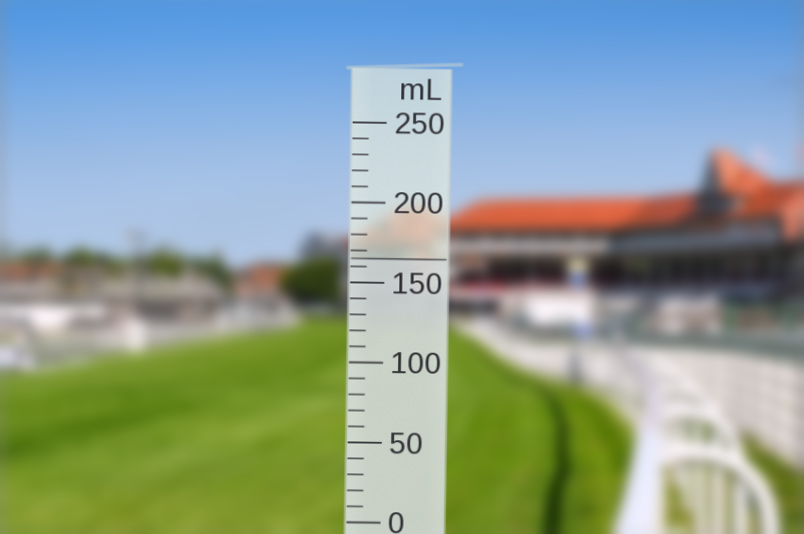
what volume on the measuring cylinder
165 mL
